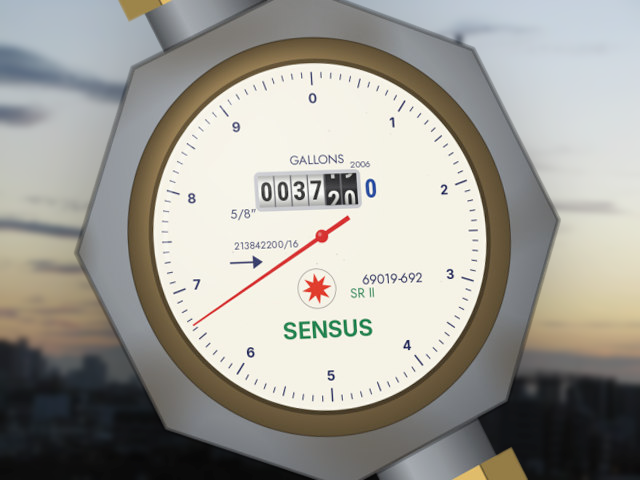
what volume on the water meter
37196.6 gal
